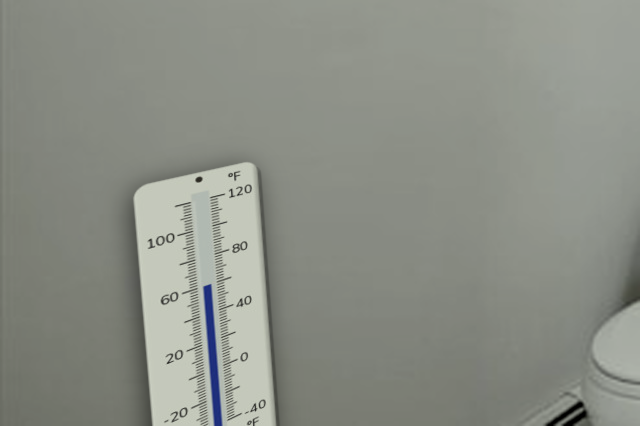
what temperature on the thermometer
60 °F
